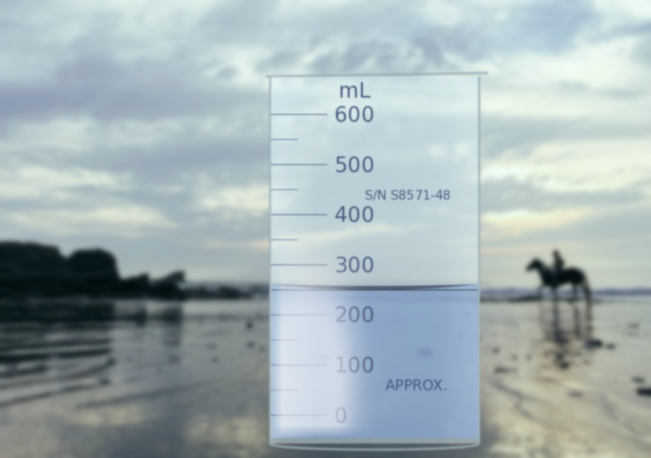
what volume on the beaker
250 mL
